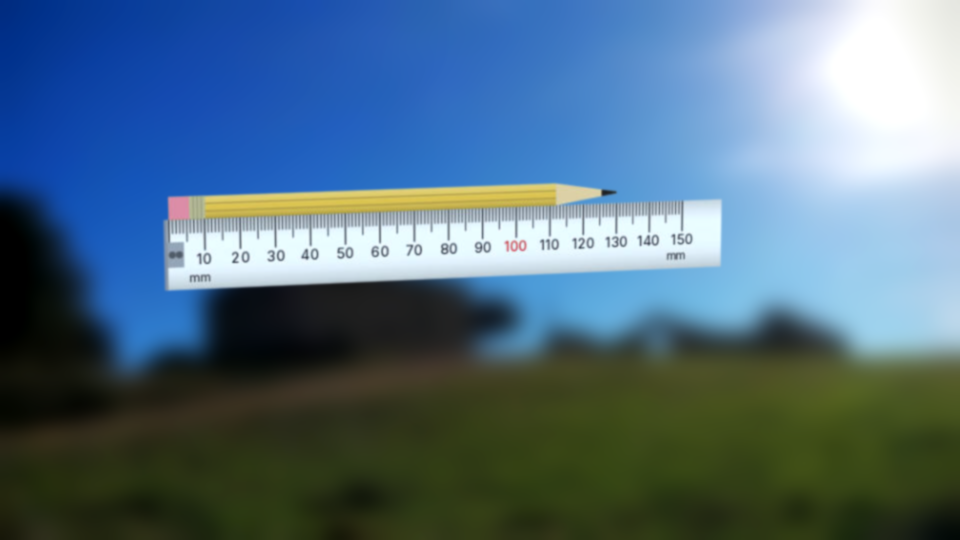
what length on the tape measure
130 mm
